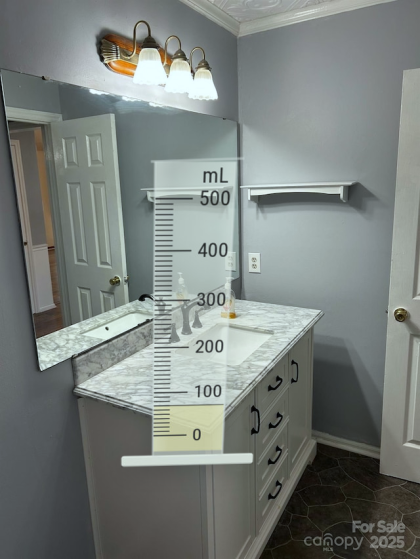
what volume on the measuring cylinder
70 mL
